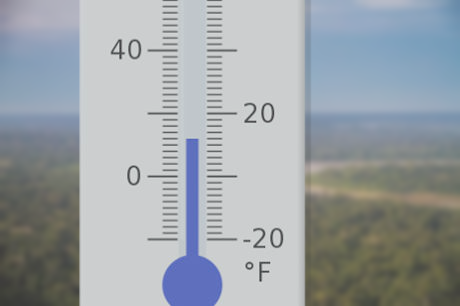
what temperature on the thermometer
12 °F
